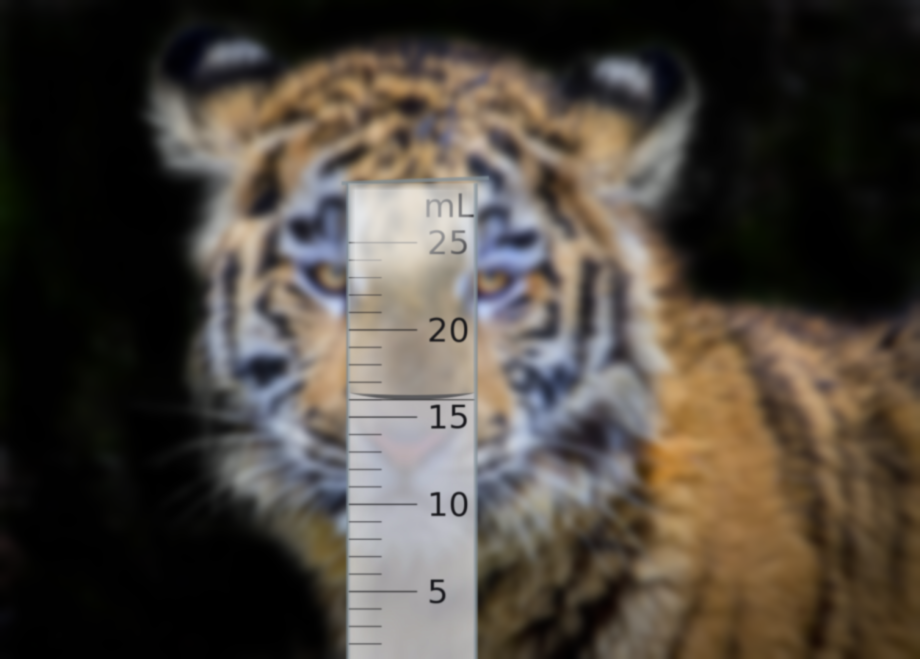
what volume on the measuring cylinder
16 mL
